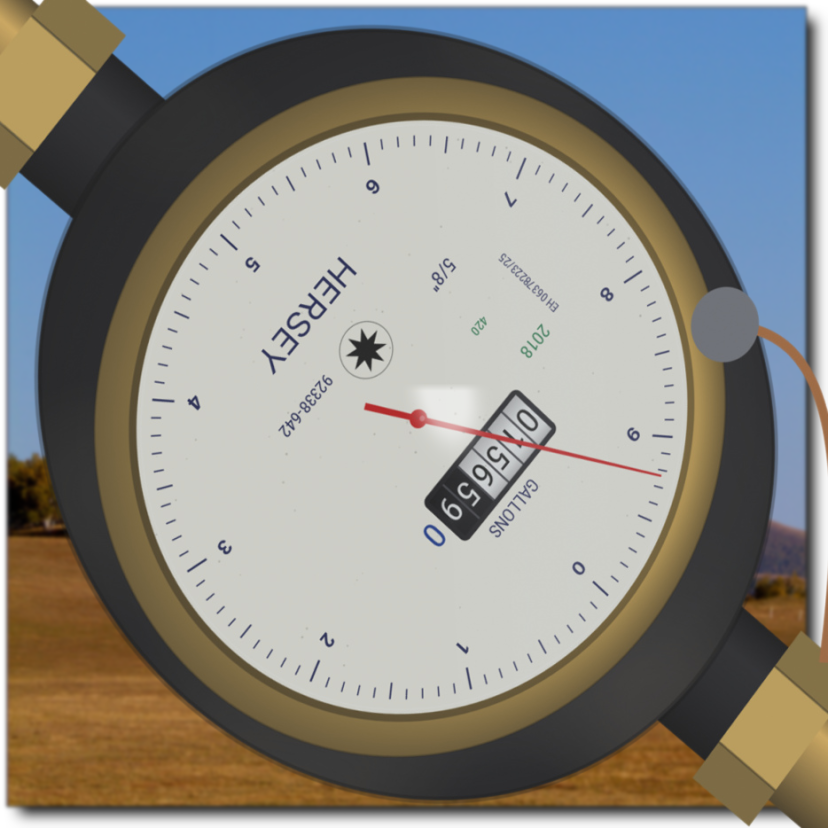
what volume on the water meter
156589.2 gal
